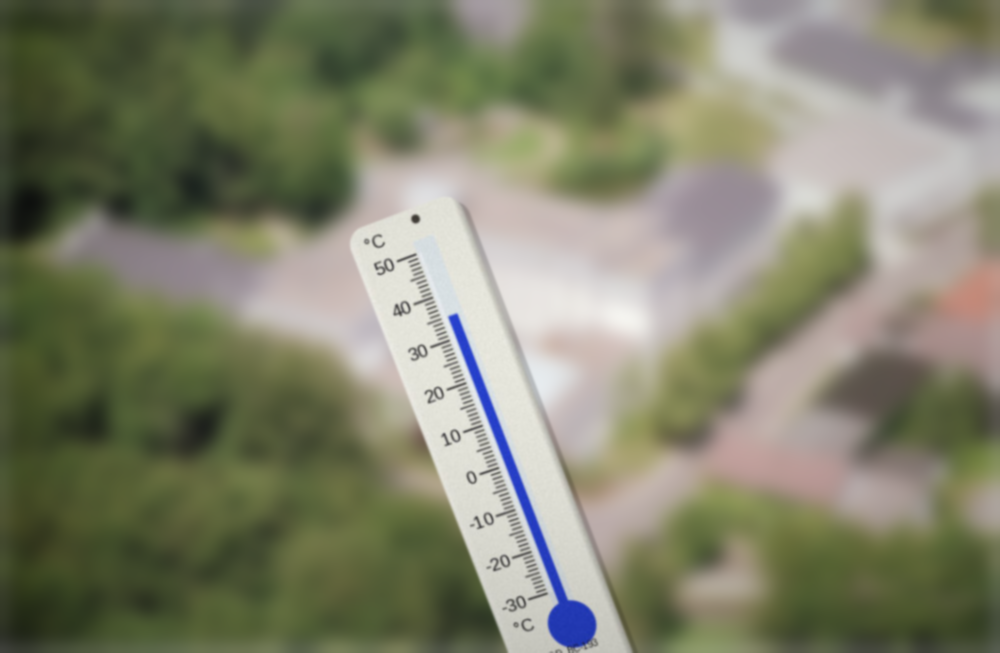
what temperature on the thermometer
35 °C
